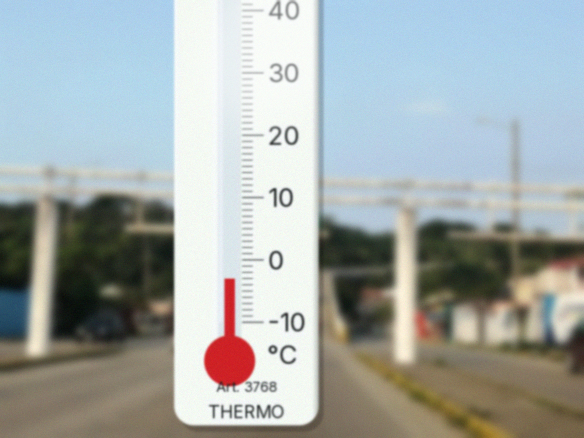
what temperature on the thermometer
-3 °C
